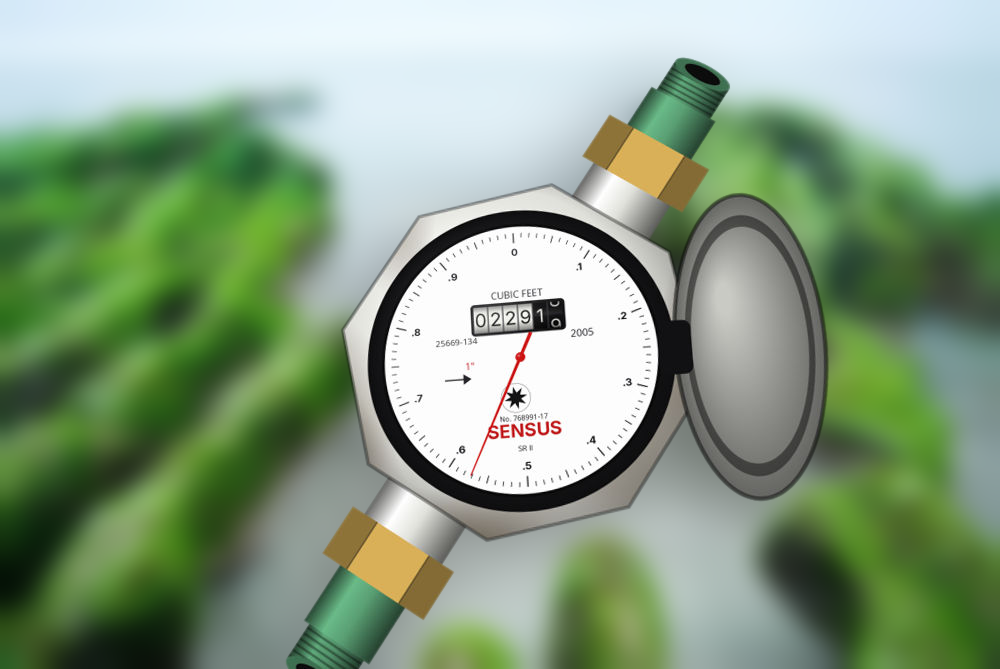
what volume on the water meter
22918.57 ft³
